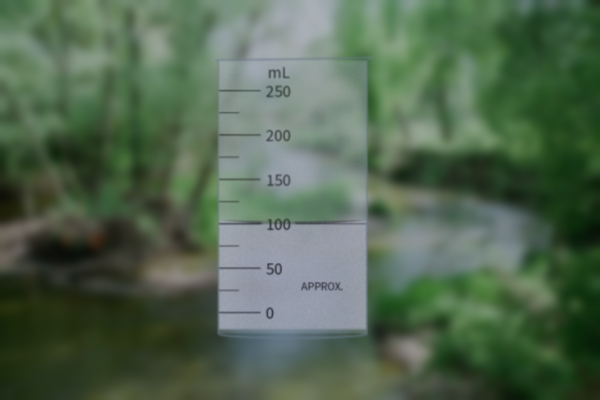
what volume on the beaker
100 mL
